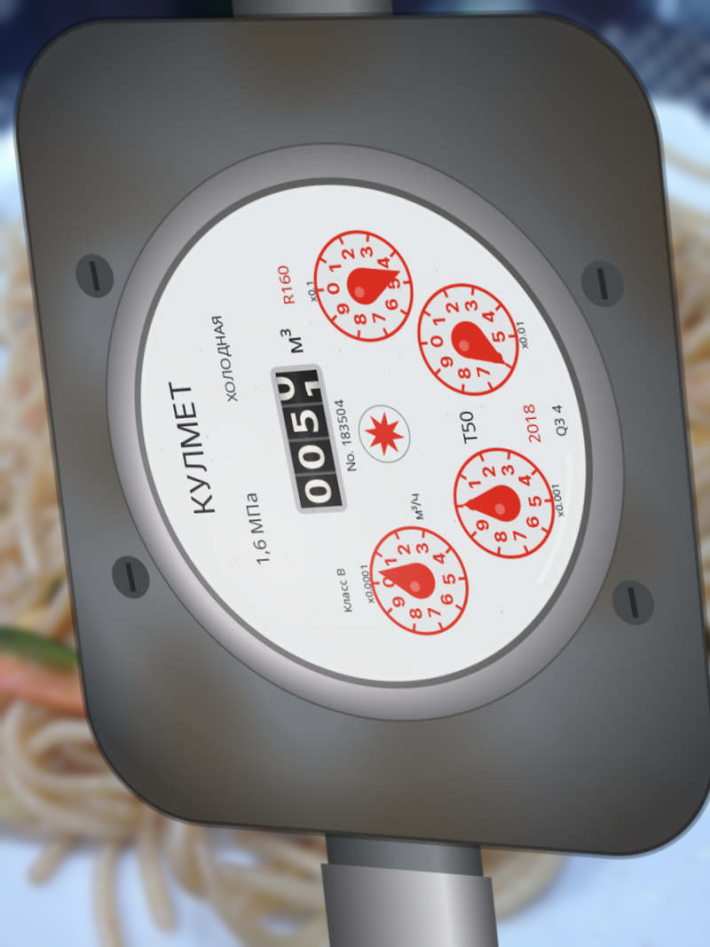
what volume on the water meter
50.4600 m³
